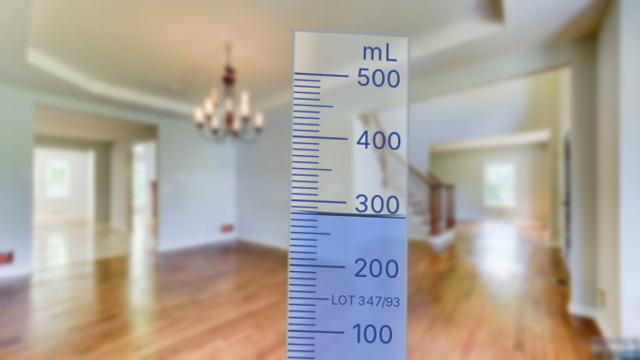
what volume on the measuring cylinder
280 mL
